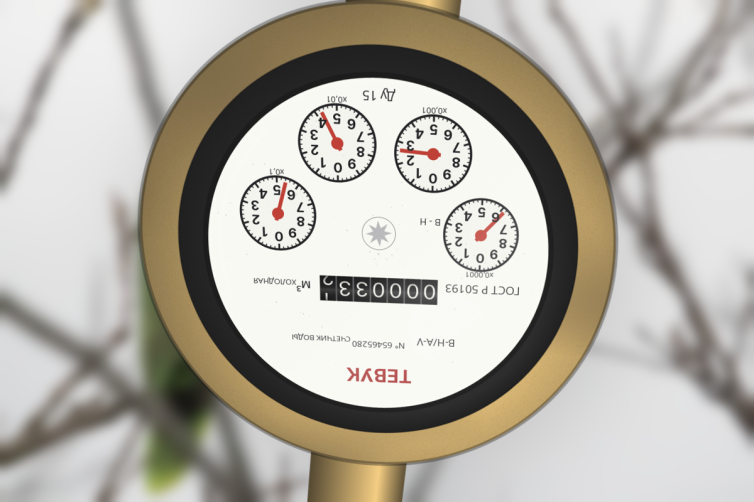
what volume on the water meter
331.5426 m³
